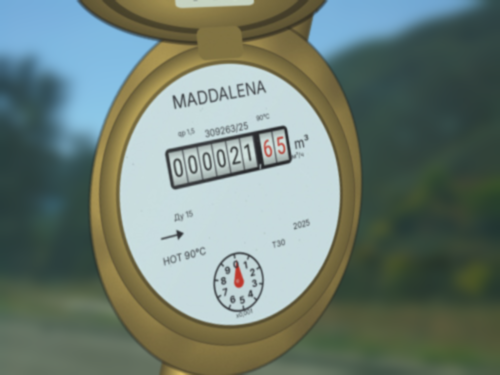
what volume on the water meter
21.650 m³
